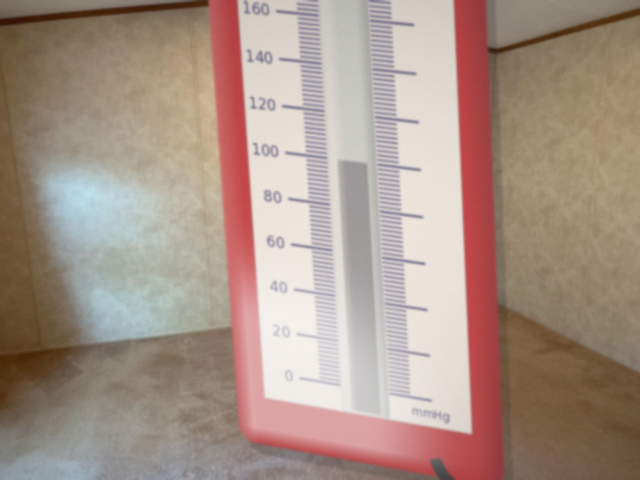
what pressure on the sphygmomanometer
100 mmHg
